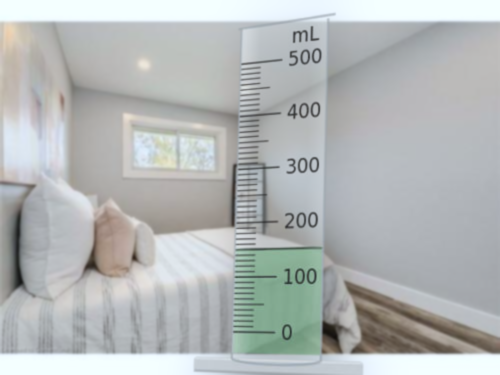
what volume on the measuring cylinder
150 mL
